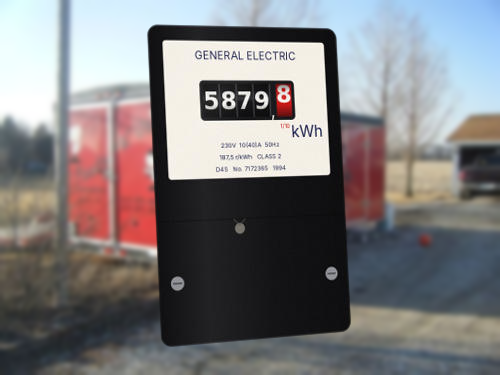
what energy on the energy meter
5879.8 kWh
